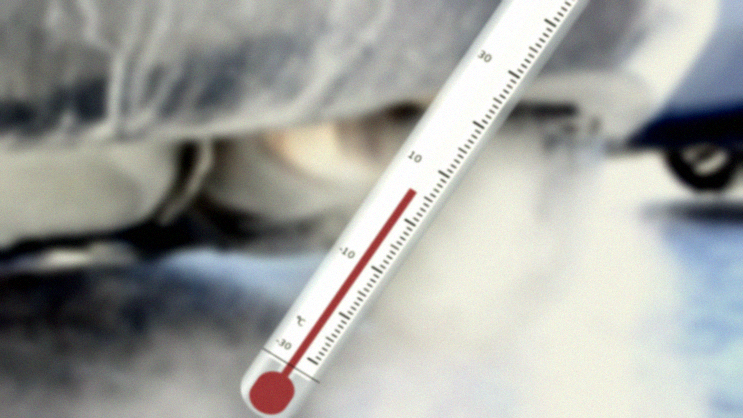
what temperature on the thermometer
5 °C
